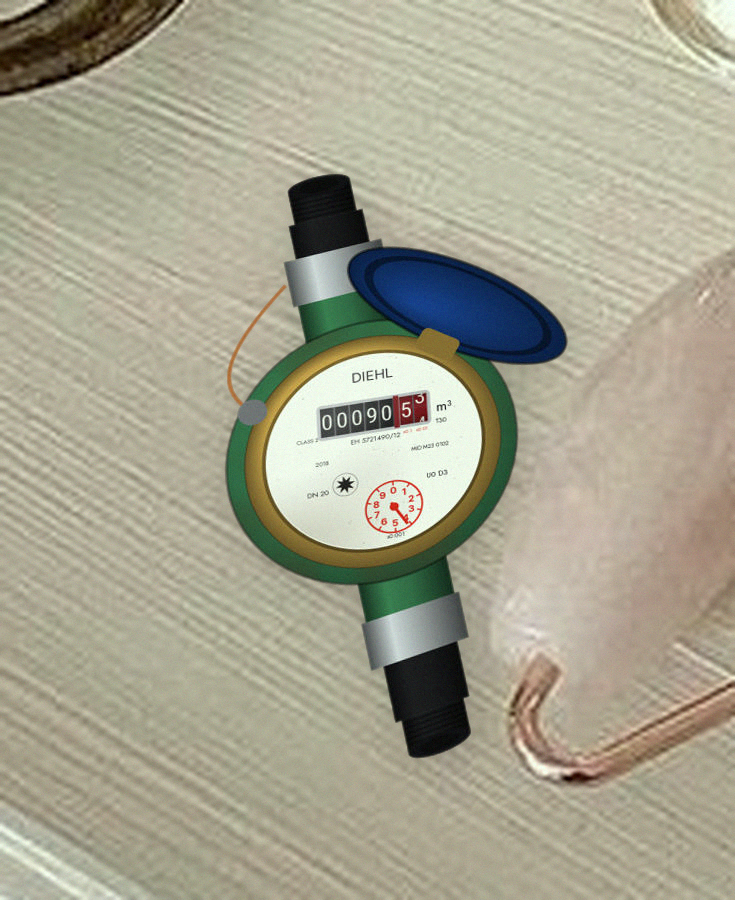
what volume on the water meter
90.534 m³
